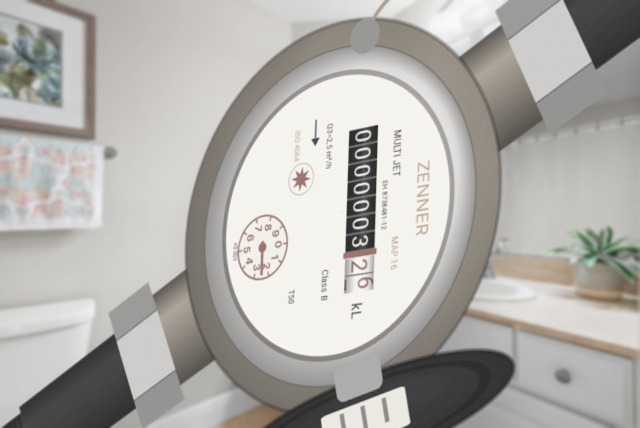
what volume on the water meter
3.262 kL
